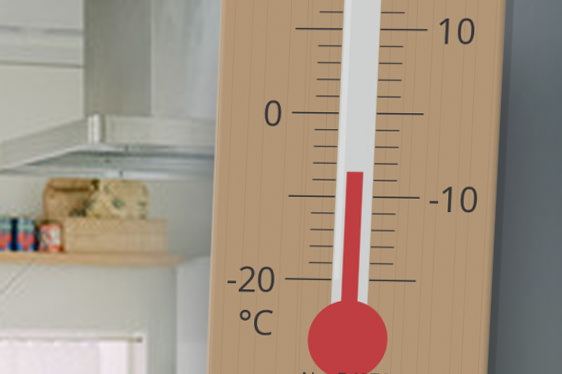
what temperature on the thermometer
-7 °C
